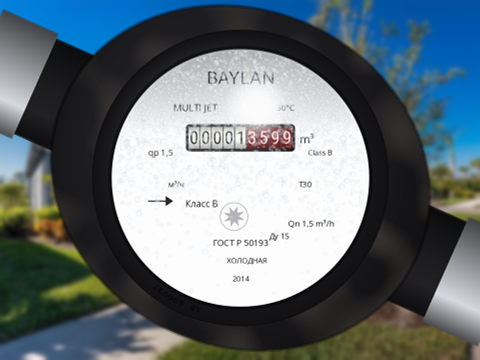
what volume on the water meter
1.3599 m³
